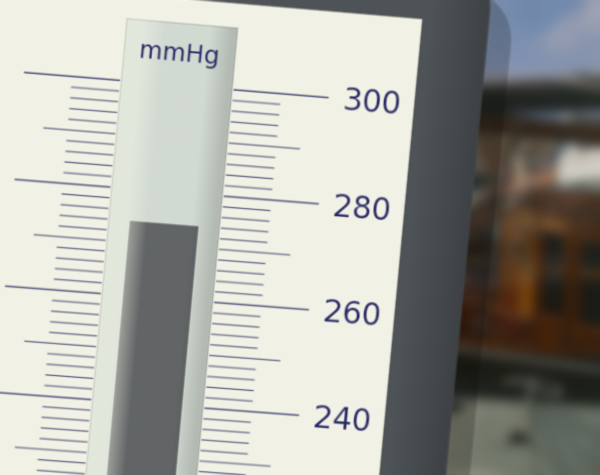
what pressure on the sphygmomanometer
274 mmHg
